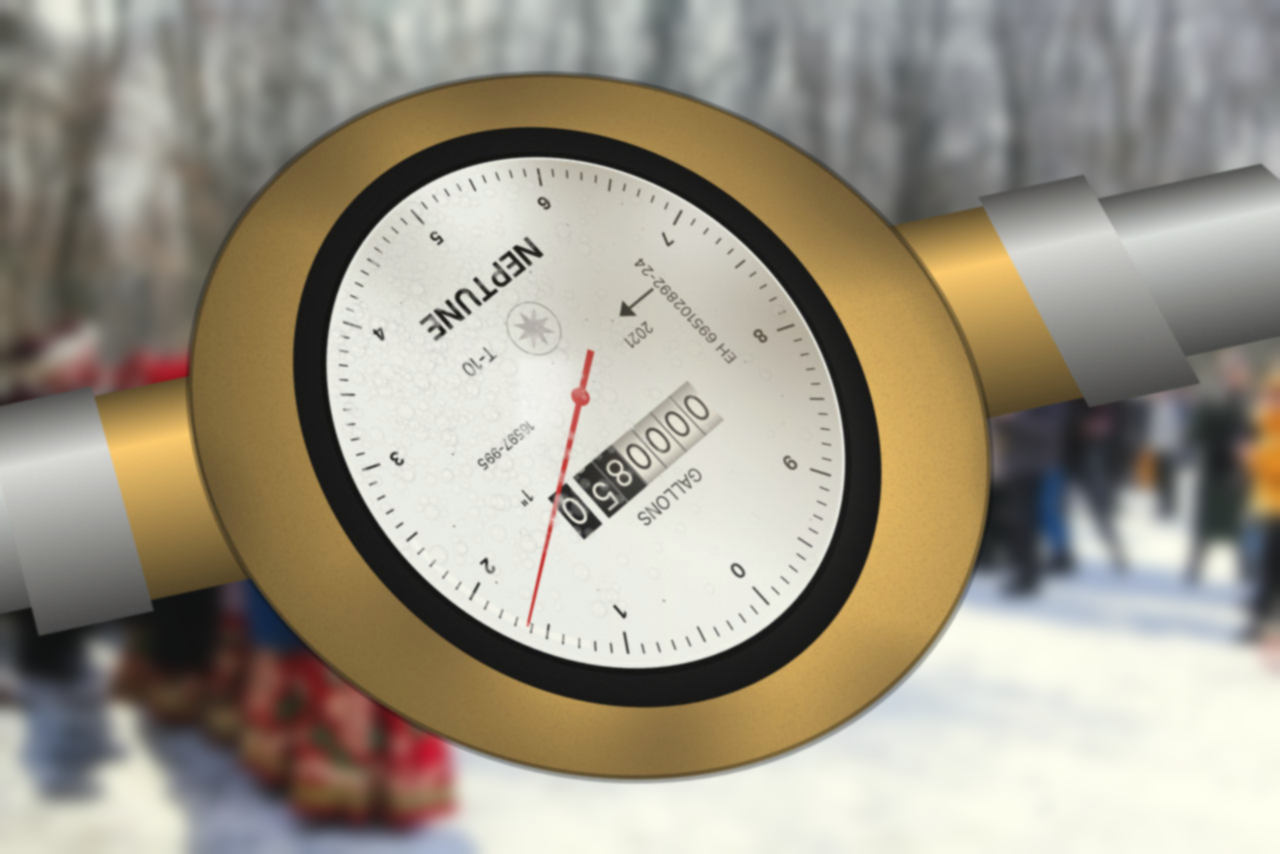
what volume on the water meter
851.6 gal
